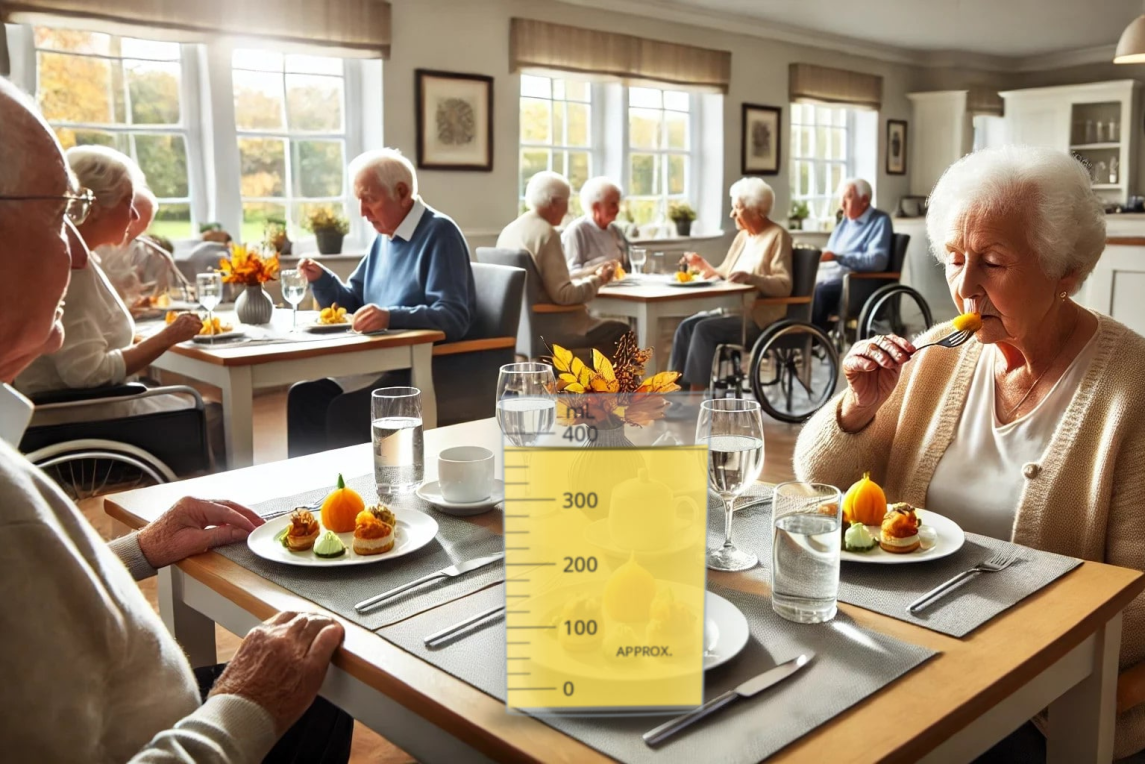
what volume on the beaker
375 mL
